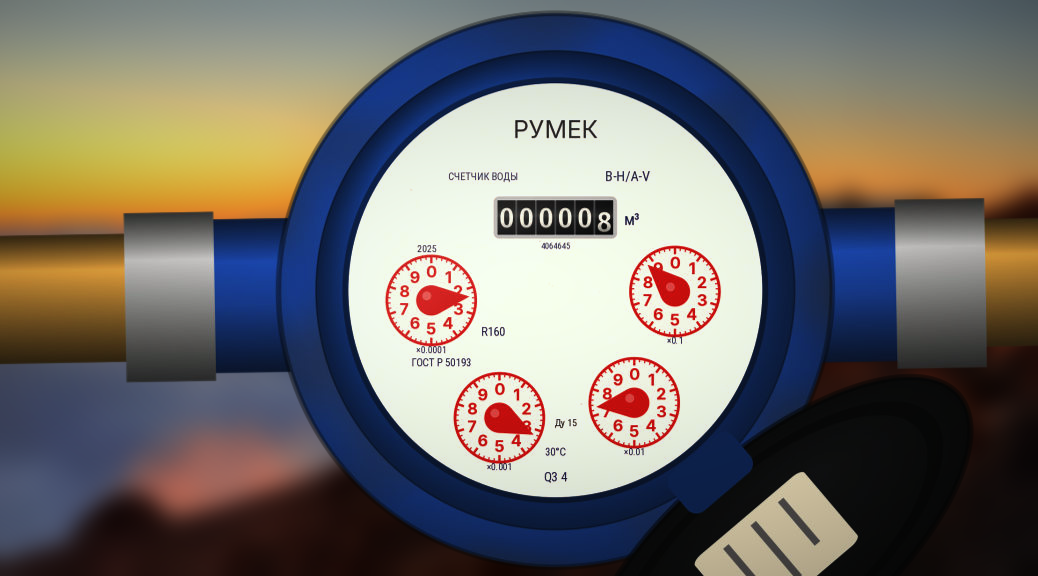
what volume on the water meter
7.8732 m³
